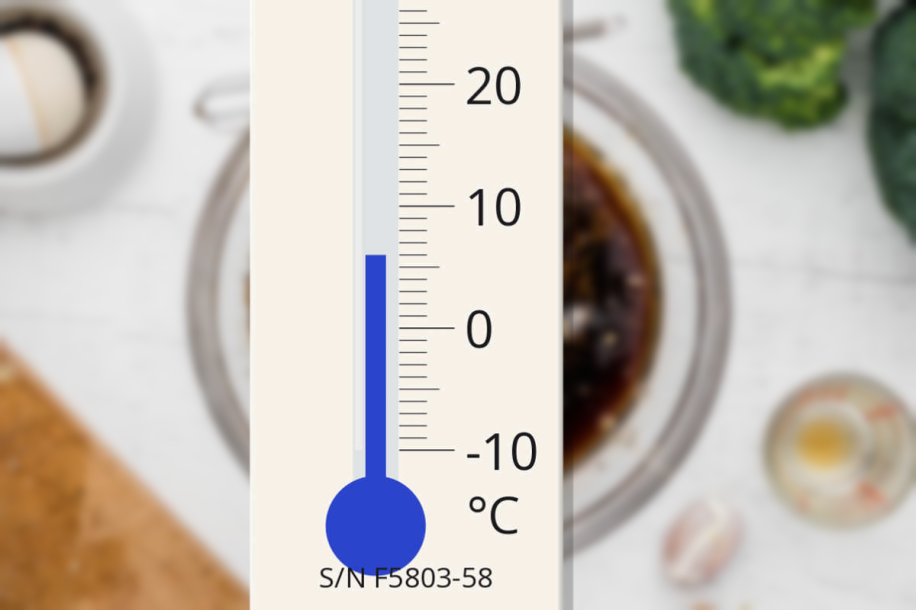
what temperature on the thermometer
6 °C
